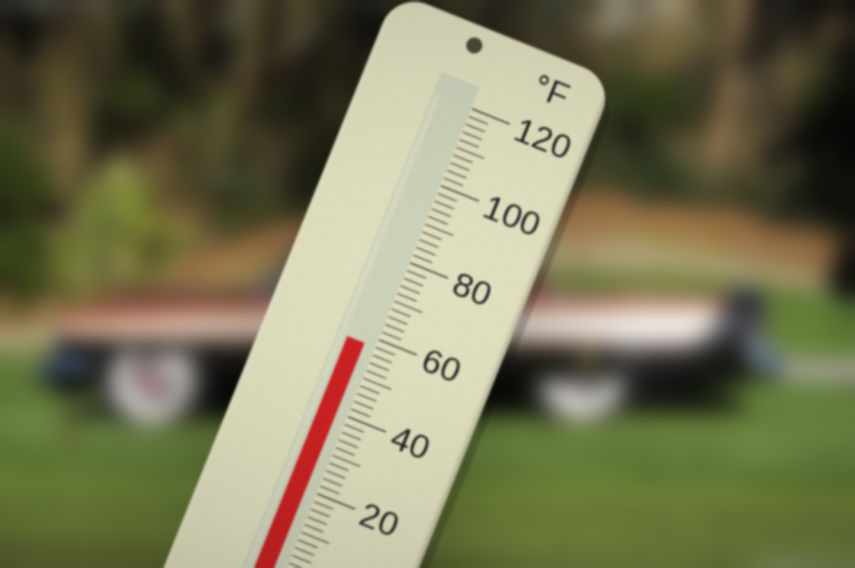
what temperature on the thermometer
58 °F
